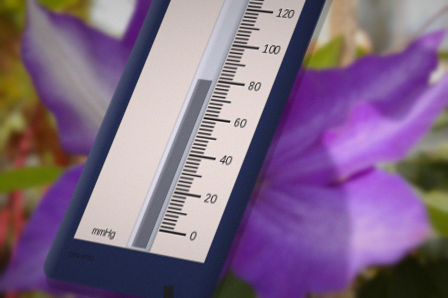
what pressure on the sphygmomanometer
80 mmHg
